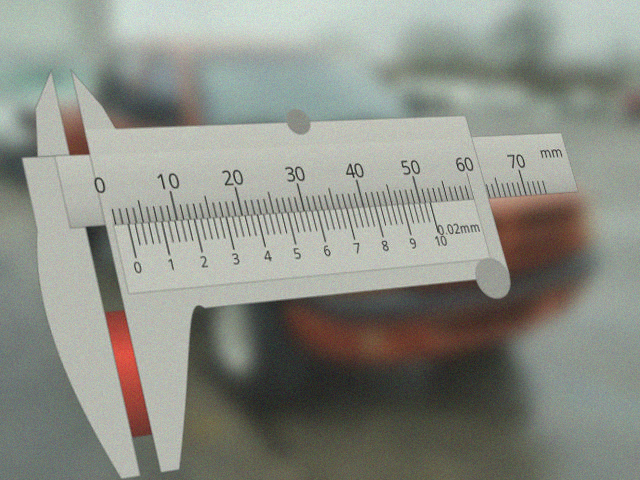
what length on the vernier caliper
2.8 mm
